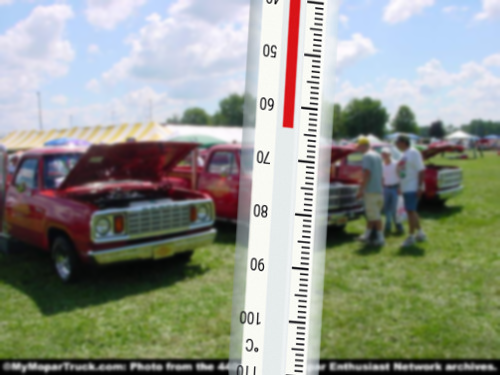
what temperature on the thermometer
64 °C
